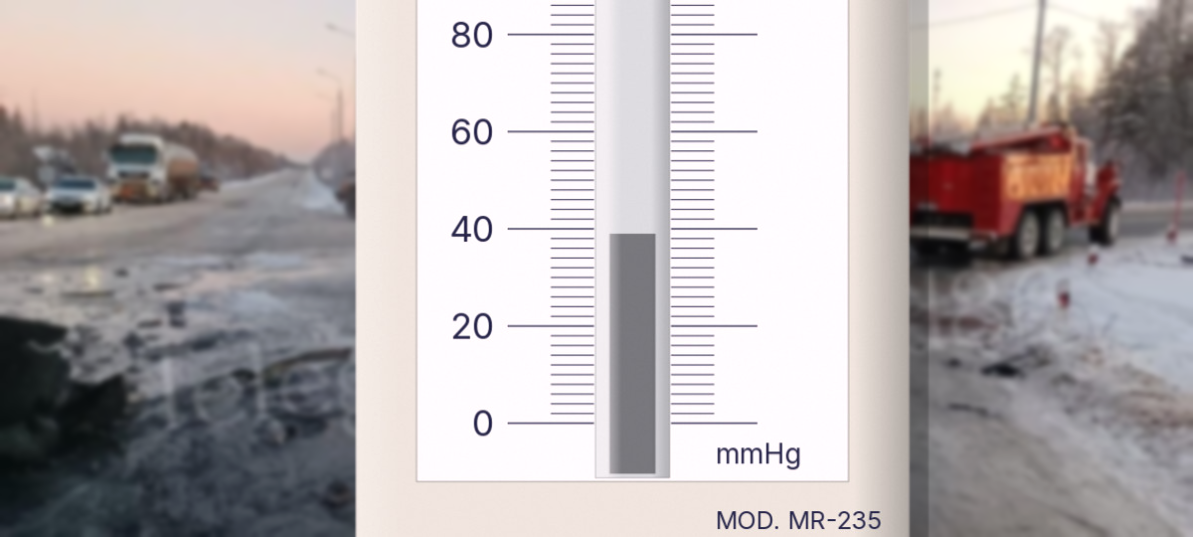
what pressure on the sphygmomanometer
39 mmHg
